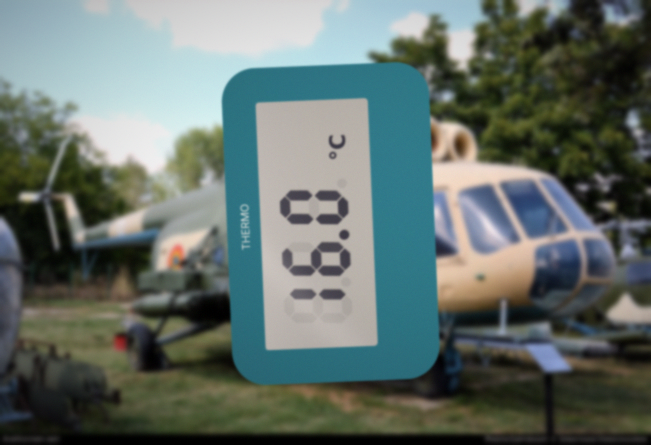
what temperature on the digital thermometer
16.0 °C
